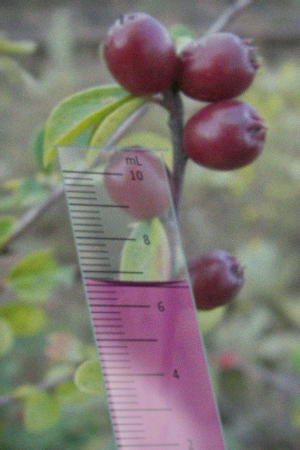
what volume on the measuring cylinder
6.6 mL
